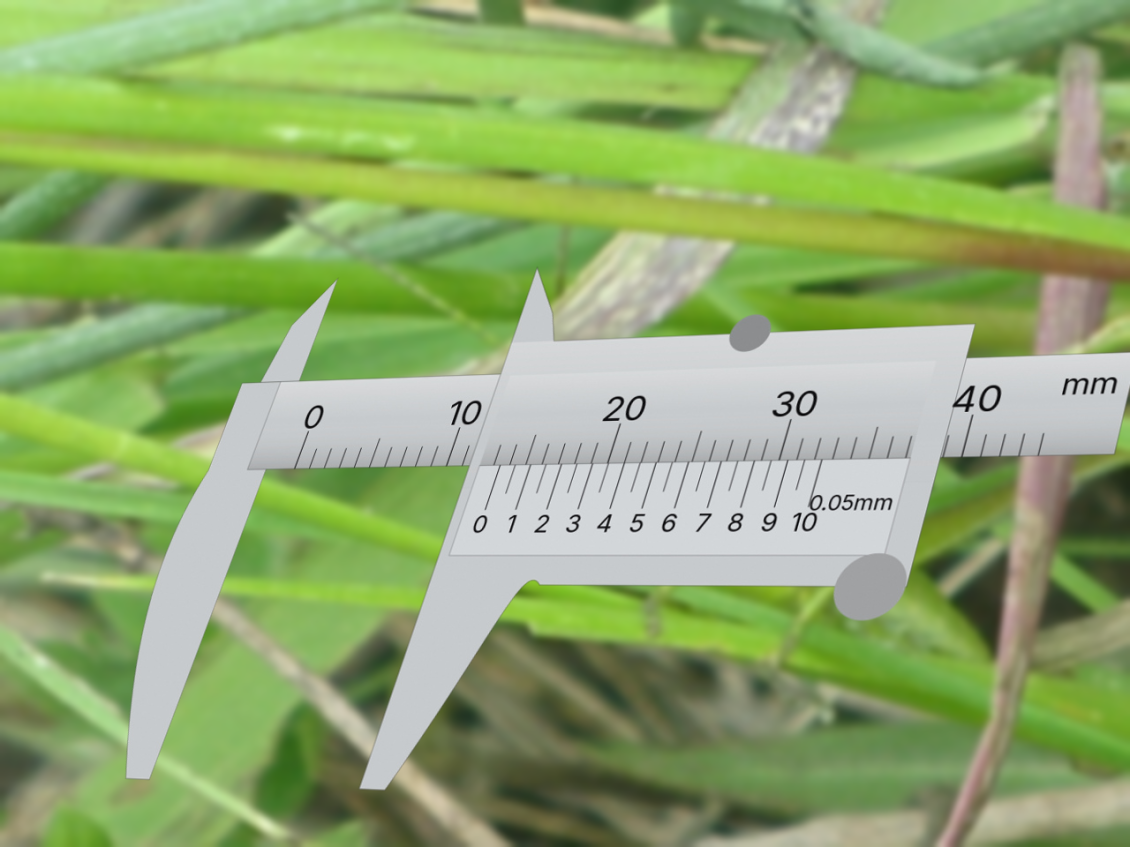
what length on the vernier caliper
13.4 mm
